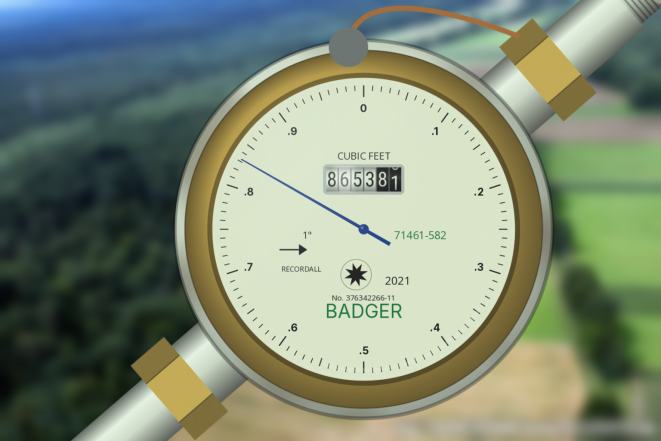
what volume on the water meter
865380.83 ft³
